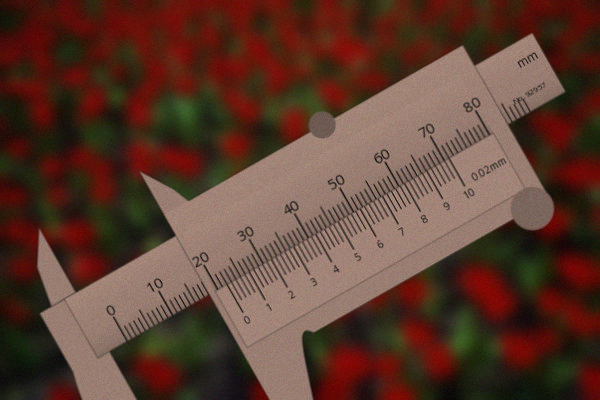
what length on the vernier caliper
22.0 mm
